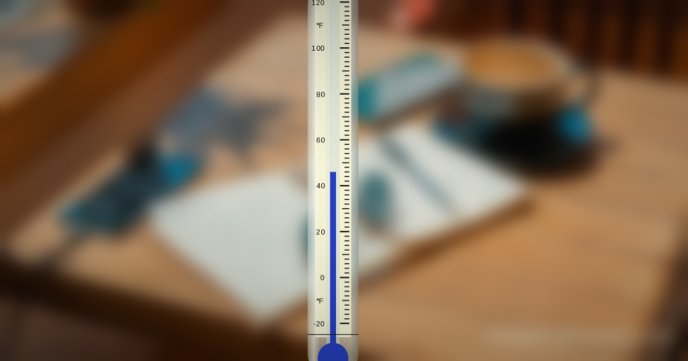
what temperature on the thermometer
46 °F
